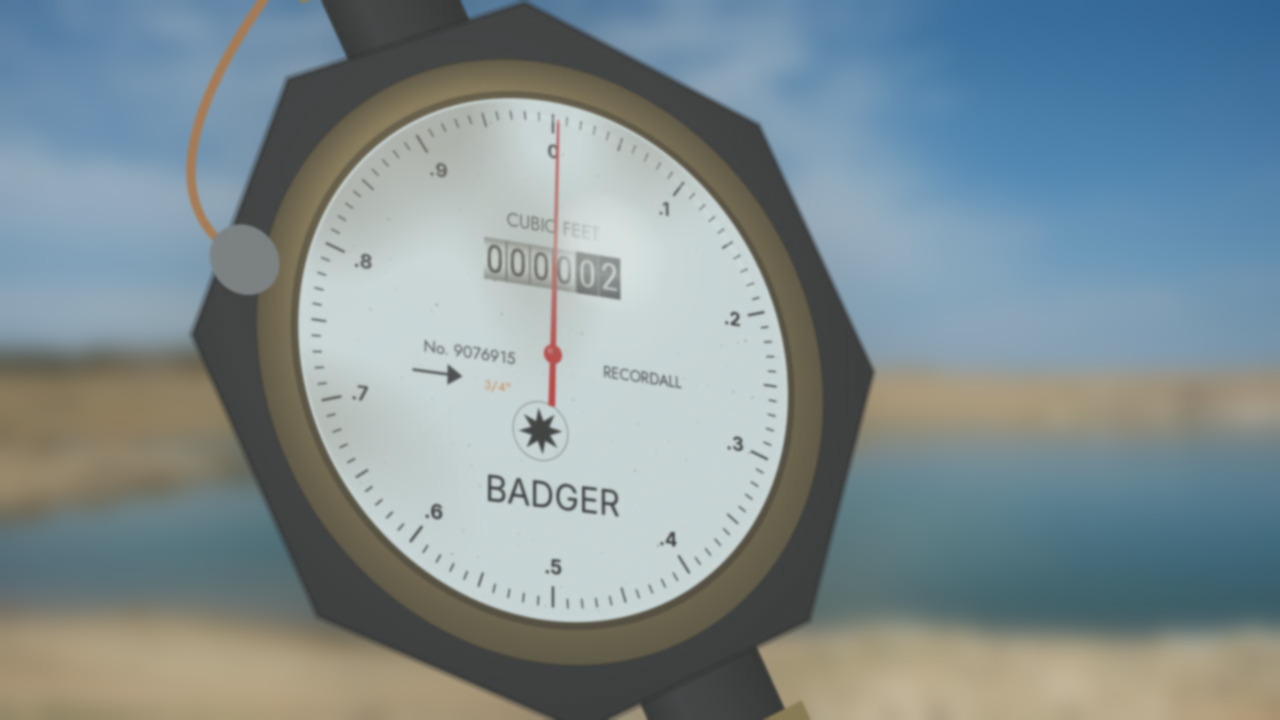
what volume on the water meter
2.00 ft³
